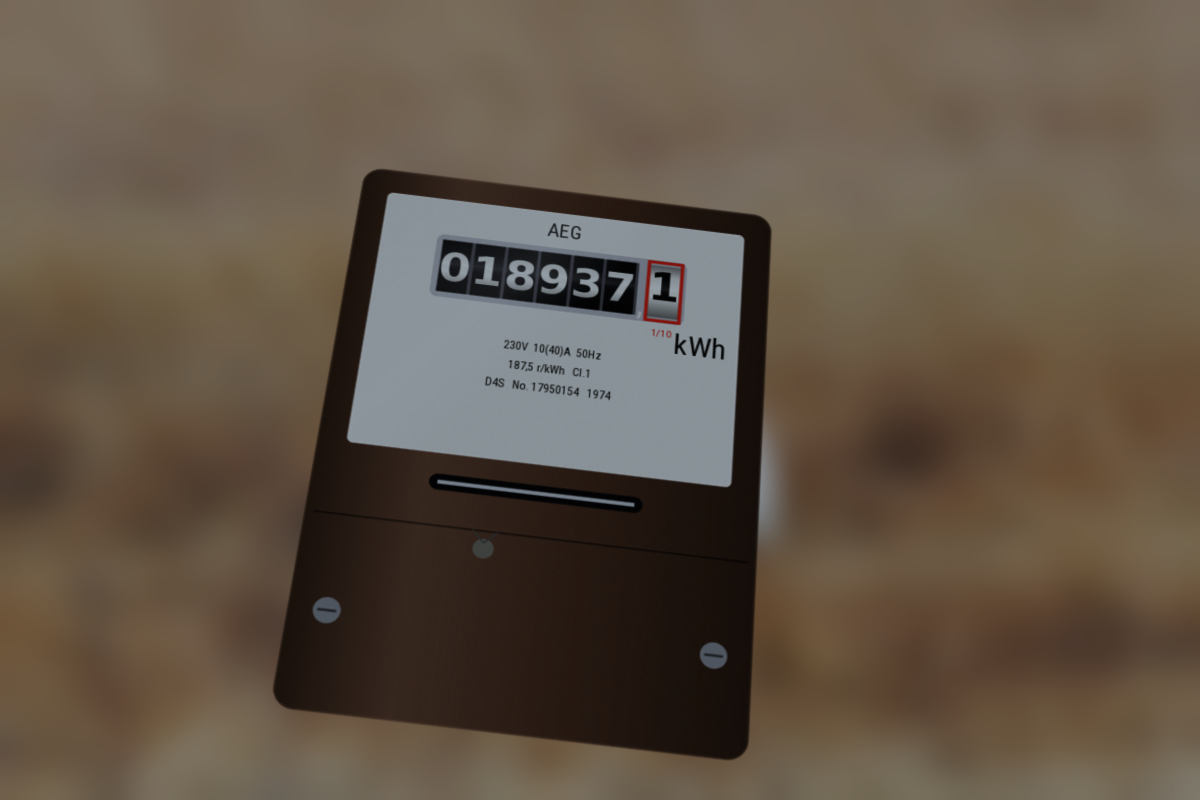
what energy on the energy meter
18937.1 kWh
